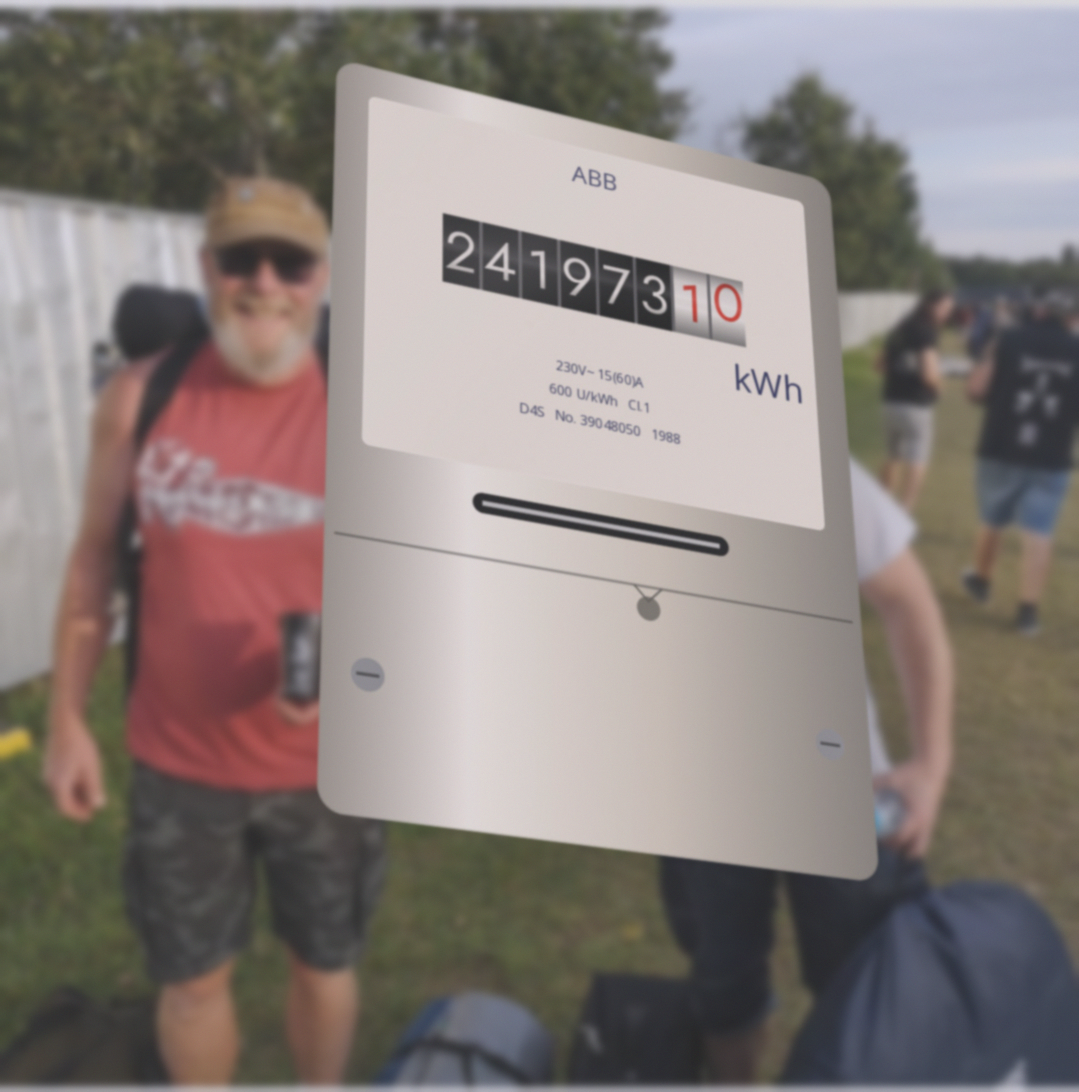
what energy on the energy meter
241973.10 kWh
